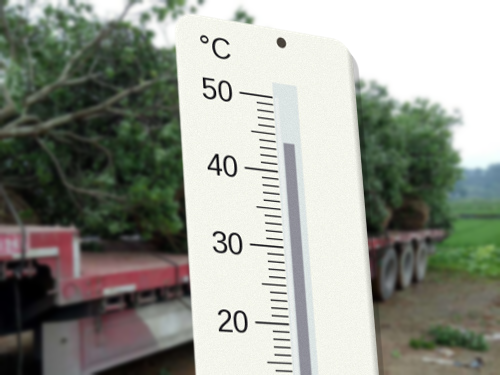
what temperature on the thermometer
44 °C
